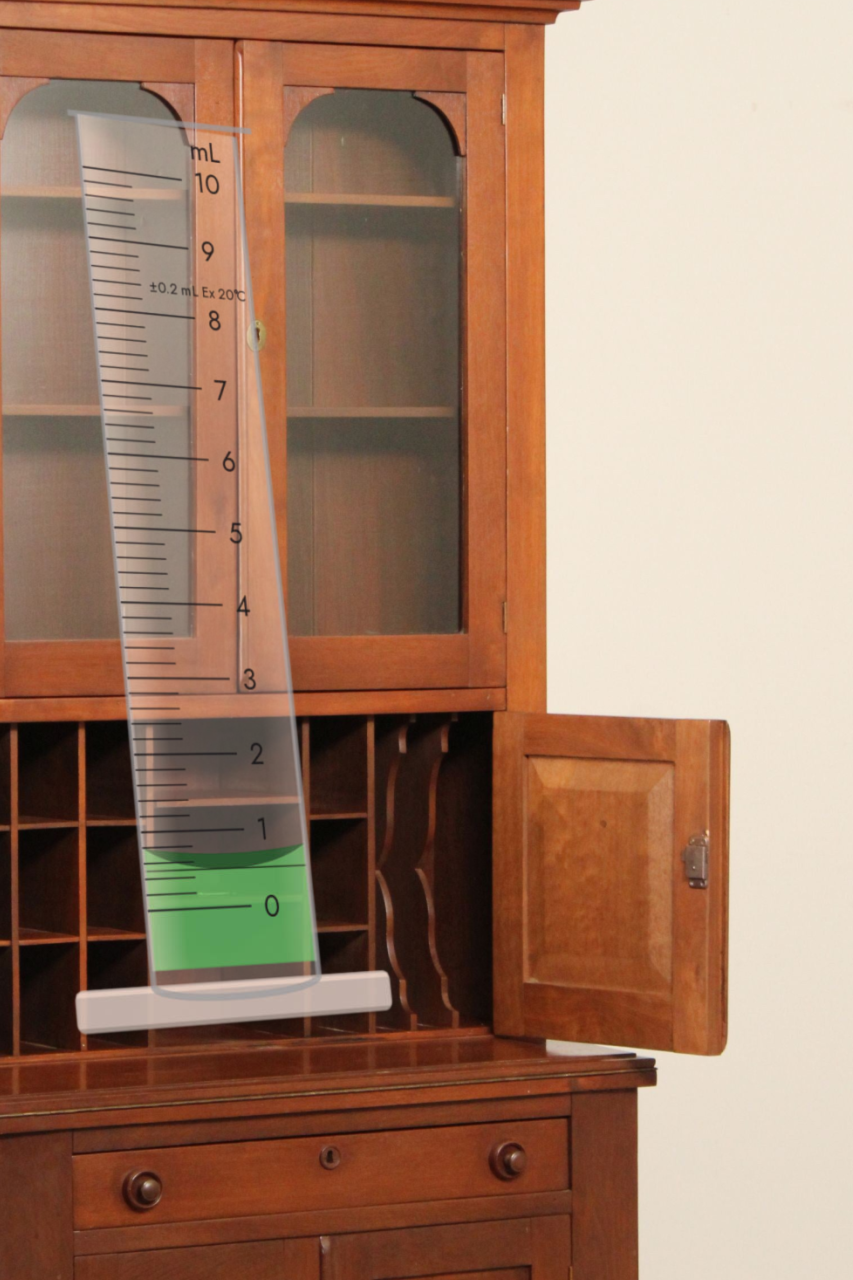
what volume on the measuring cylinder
0.5 mL
